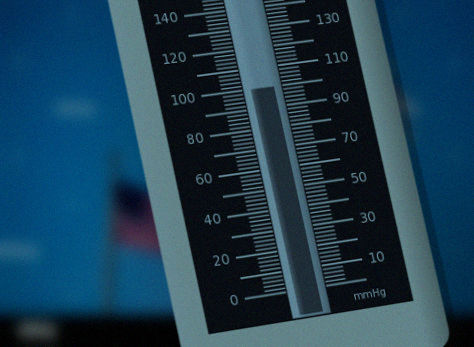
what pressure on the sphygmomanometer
100 mmHg
